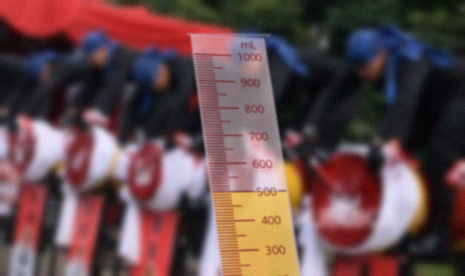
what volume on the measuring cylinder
500 mL
